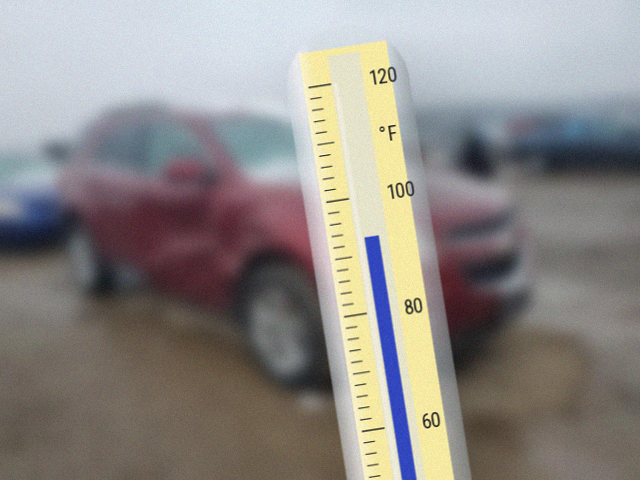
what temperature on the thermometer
93 °F
